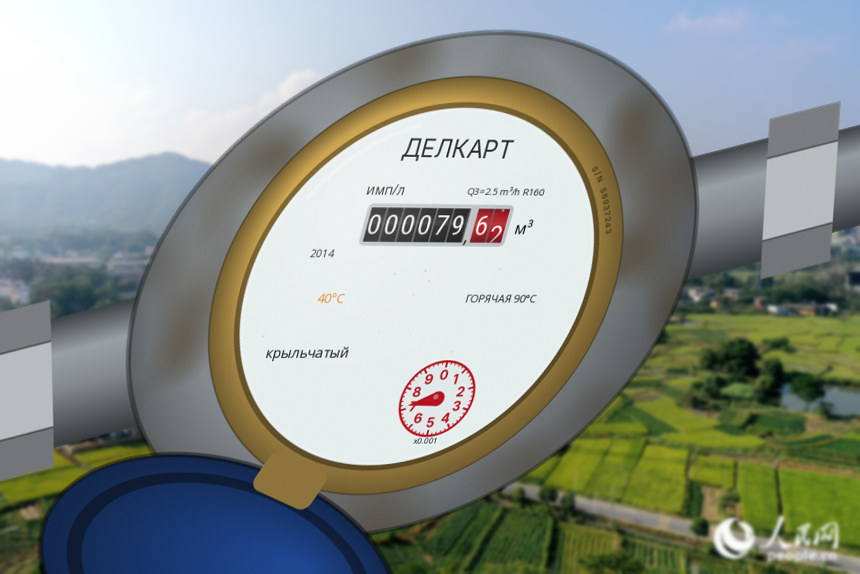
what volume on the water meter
79.617 m³
